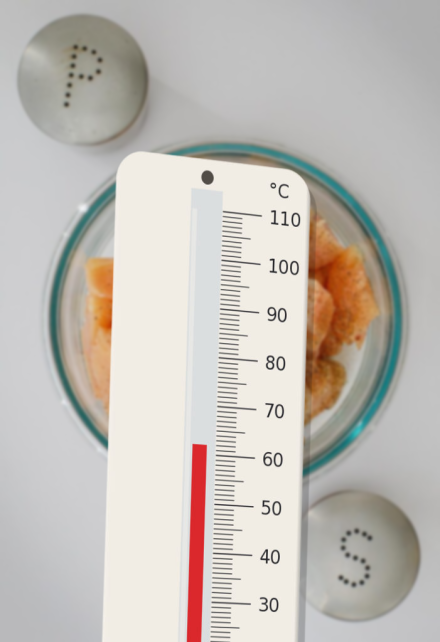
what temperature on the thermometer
62 °C
